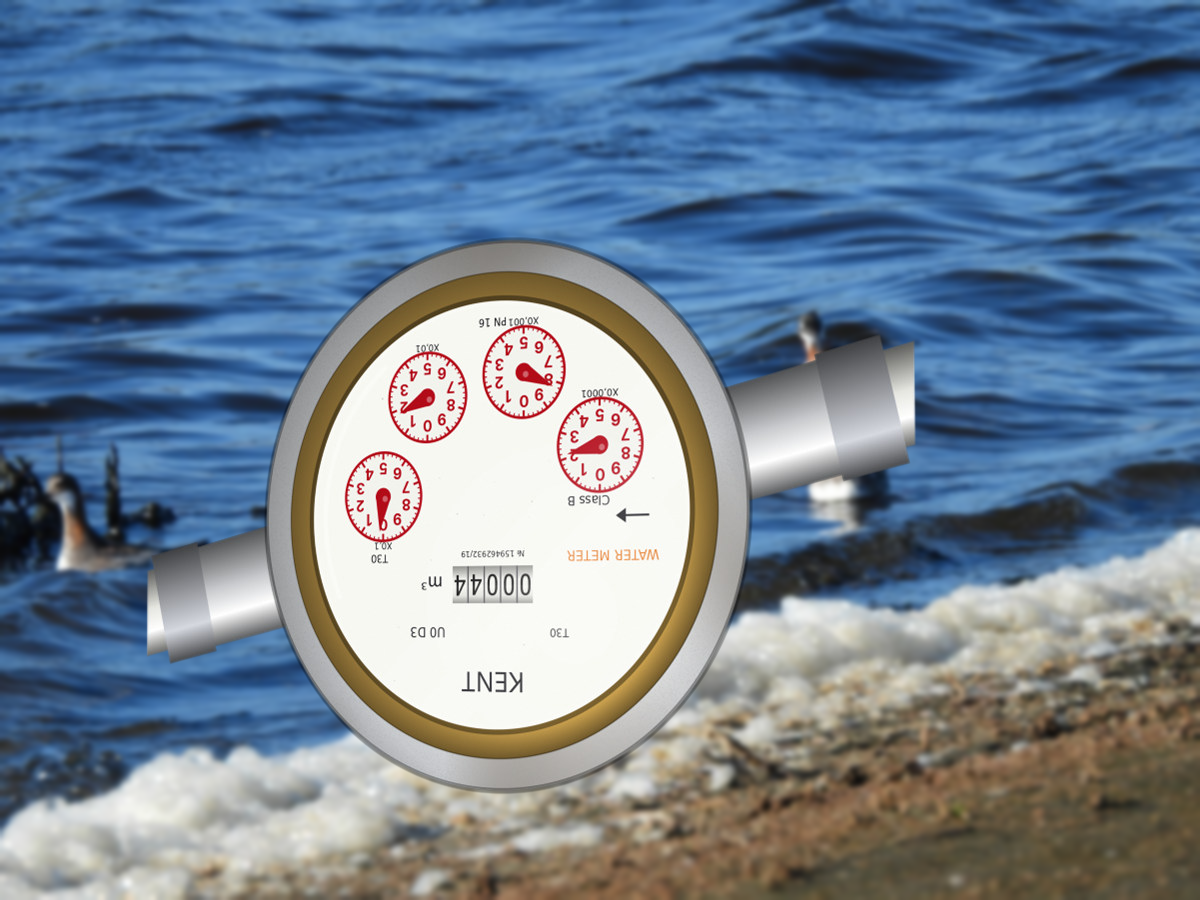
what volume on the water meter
44.0182 m³
